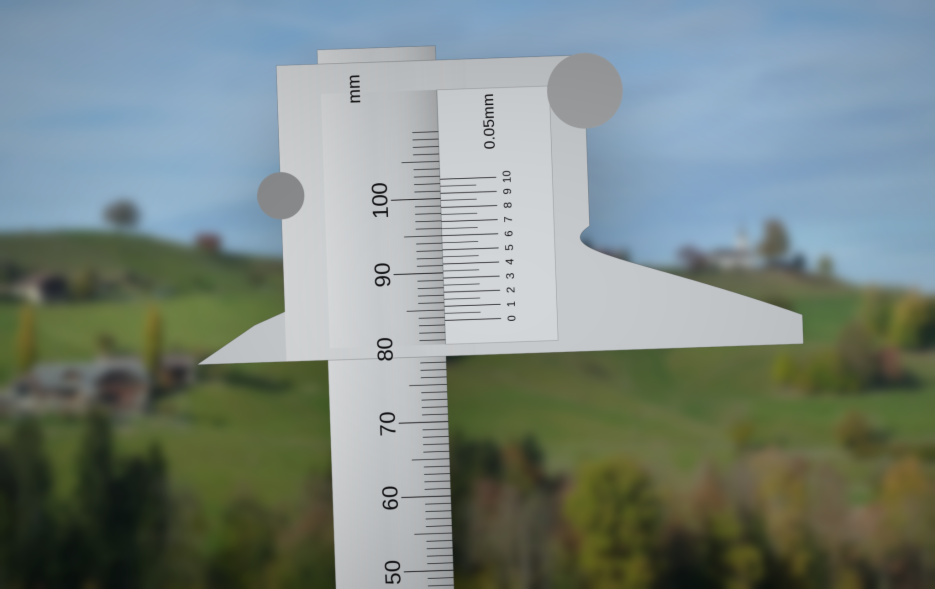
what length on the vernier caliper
83.6 mm
